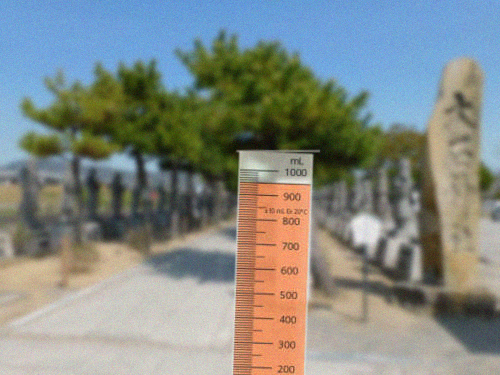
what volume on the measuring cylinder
950 mL
